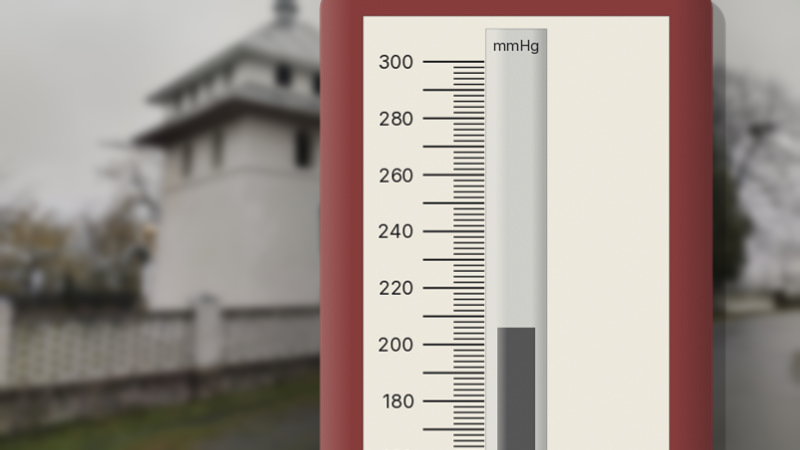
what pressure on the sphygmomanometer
206 mmHg
